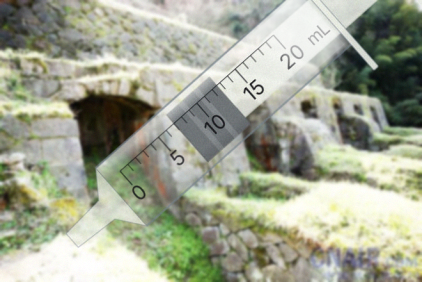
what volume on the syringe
7 mL
